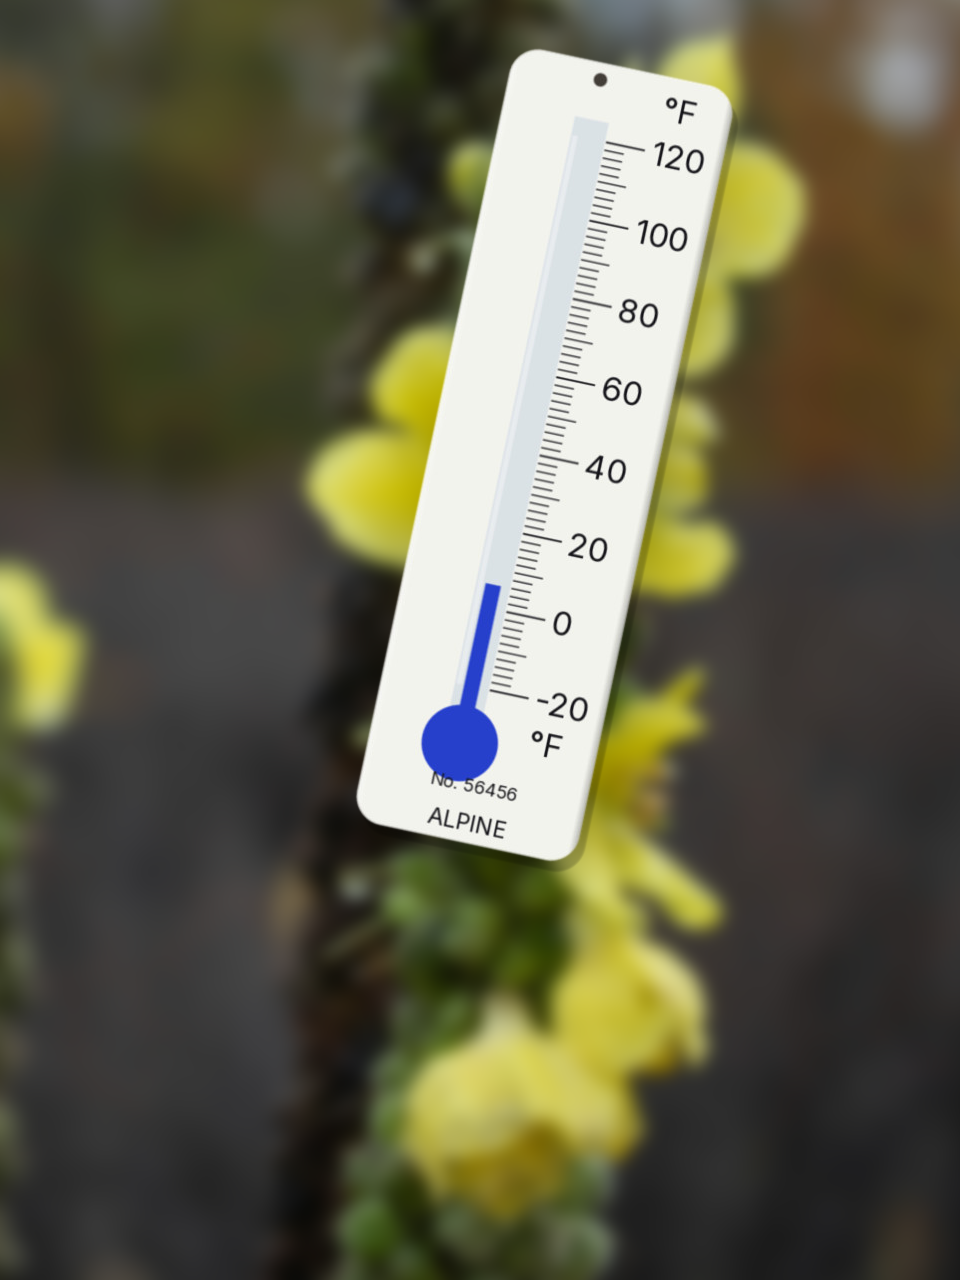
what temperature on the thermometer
6 °F
